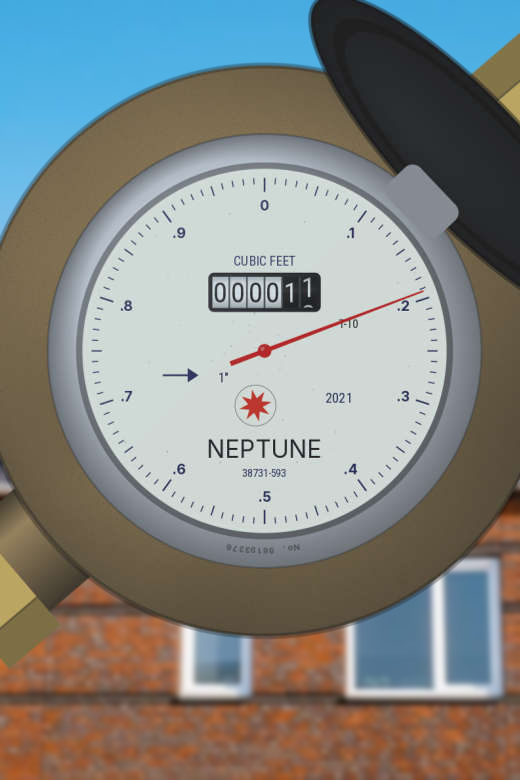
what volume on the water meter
11.19 ft³
